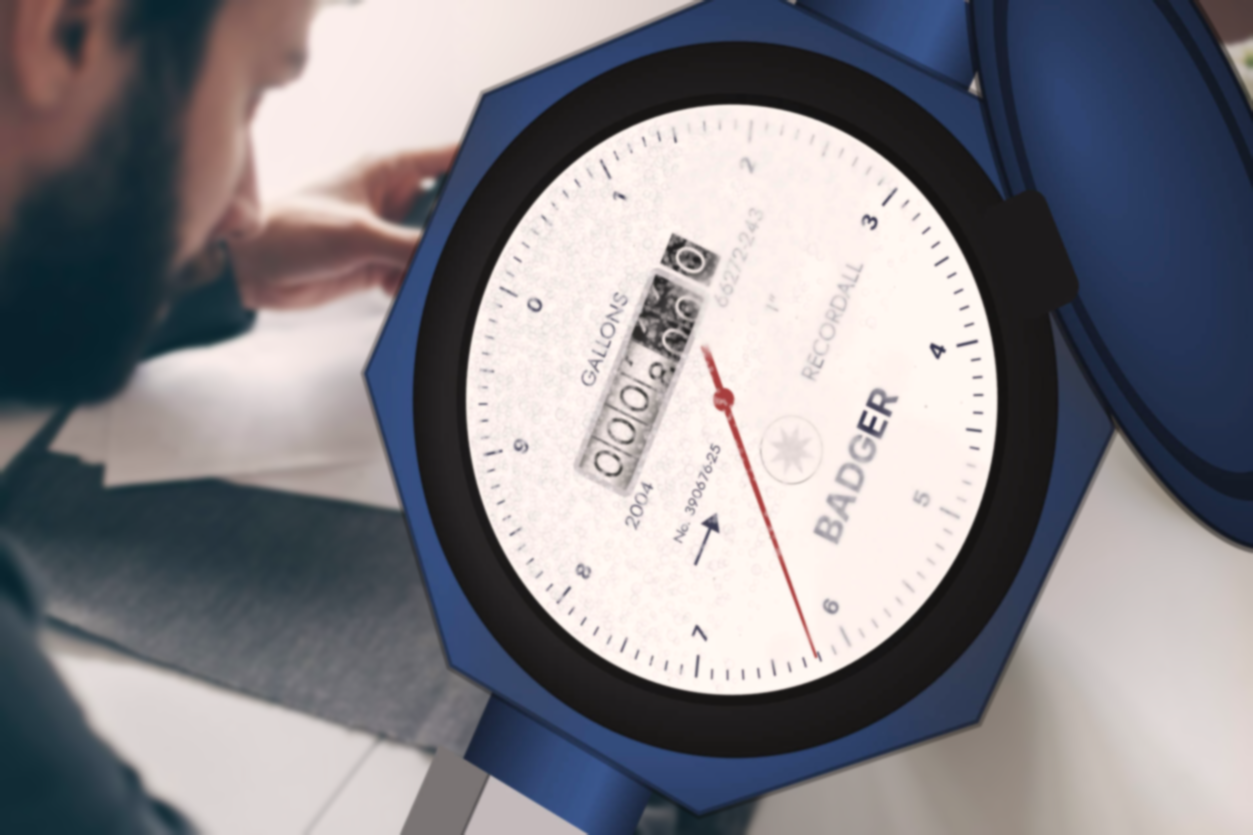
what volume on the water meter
7996.2 gal
